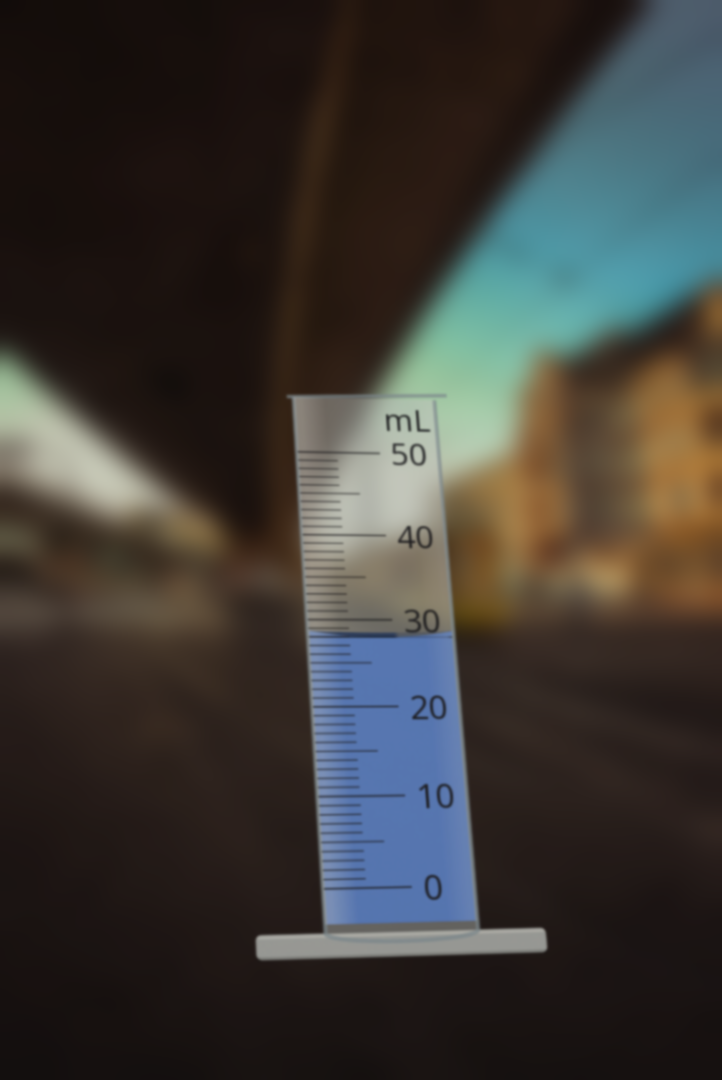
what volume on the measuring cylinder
28 mL
